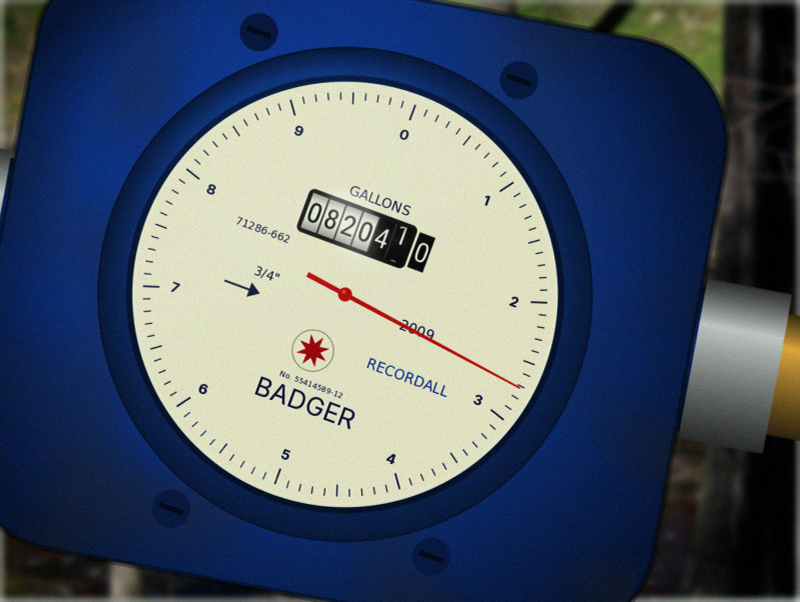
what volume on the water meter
820412.7 gal
